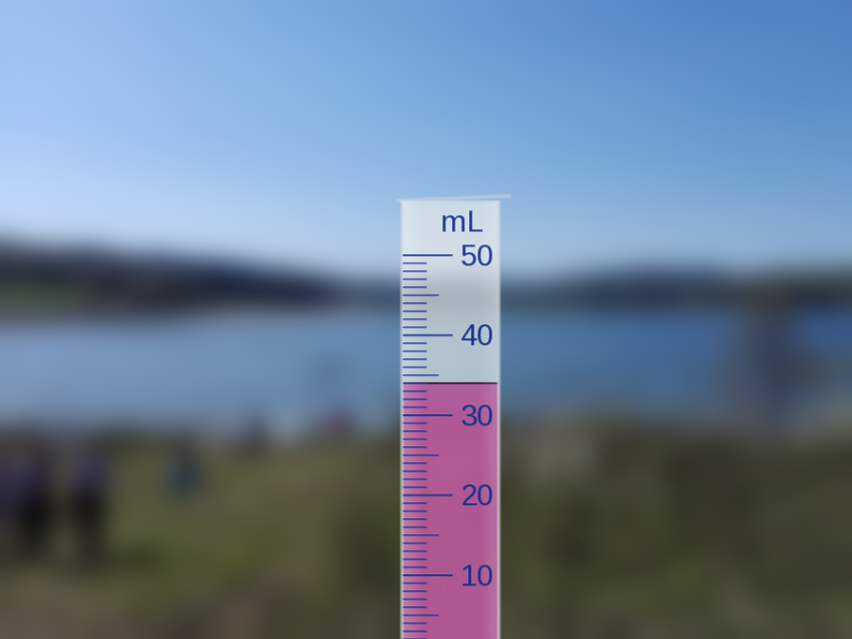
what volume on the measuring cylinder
34 mL
